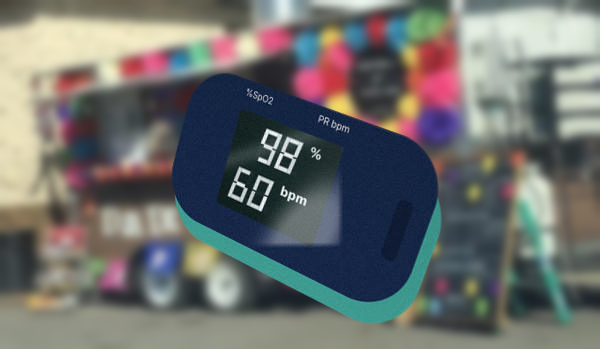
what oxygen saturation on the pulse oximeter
98 %
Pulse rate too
60 bpm
